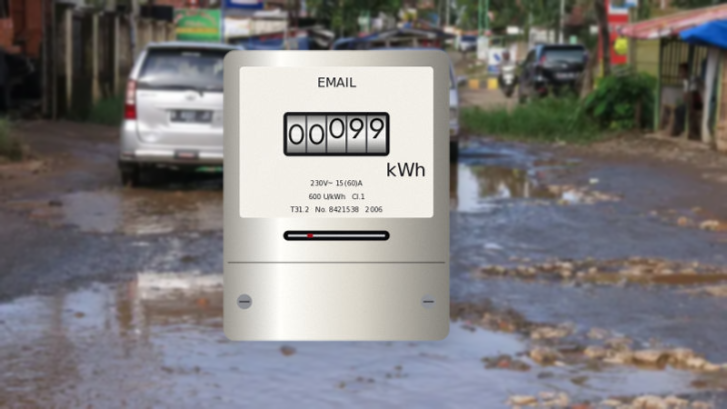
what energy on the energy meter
99 kWh
